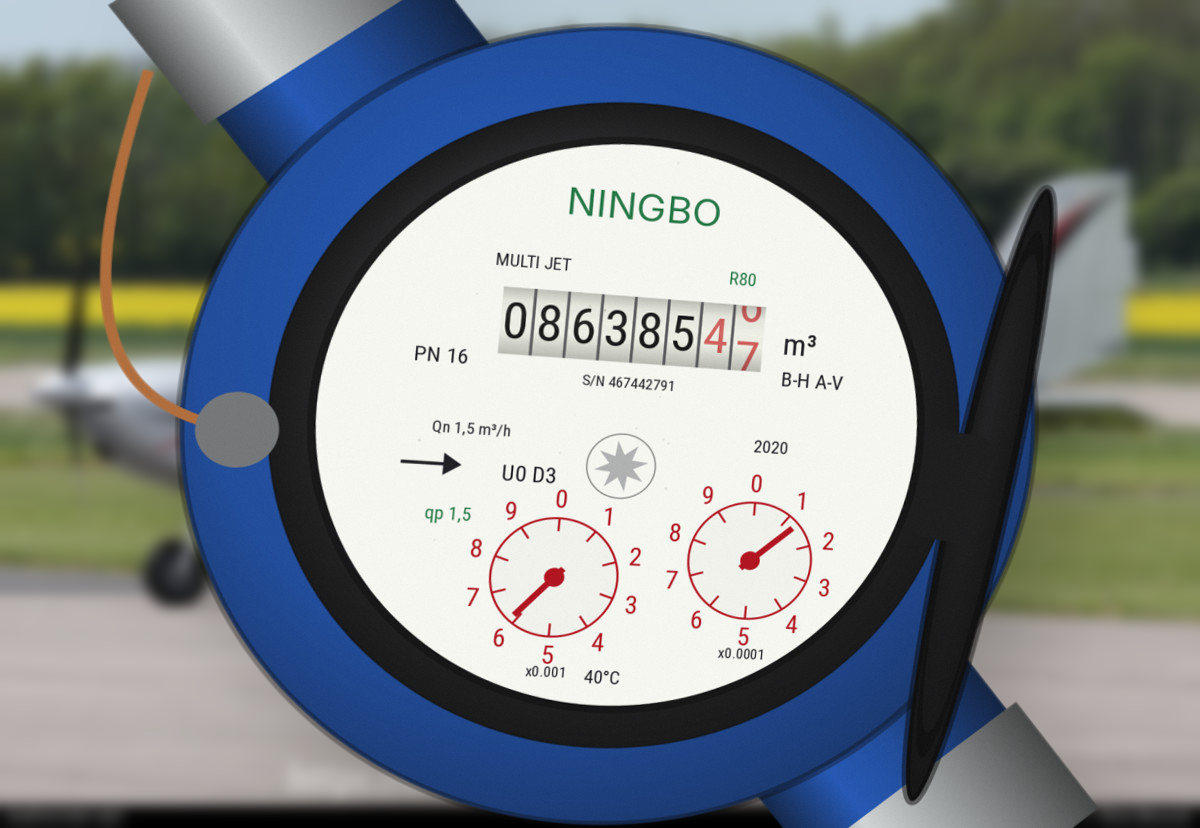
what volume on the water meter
86385.4661 m³
